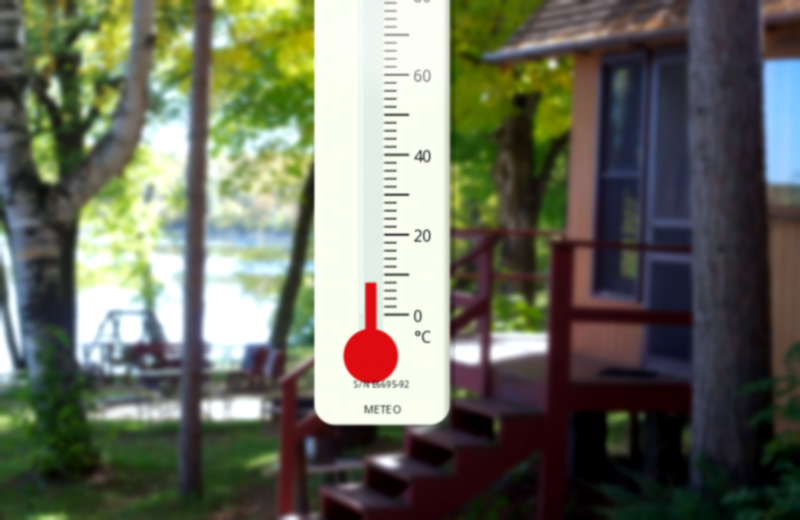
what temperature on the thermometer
8 °C
